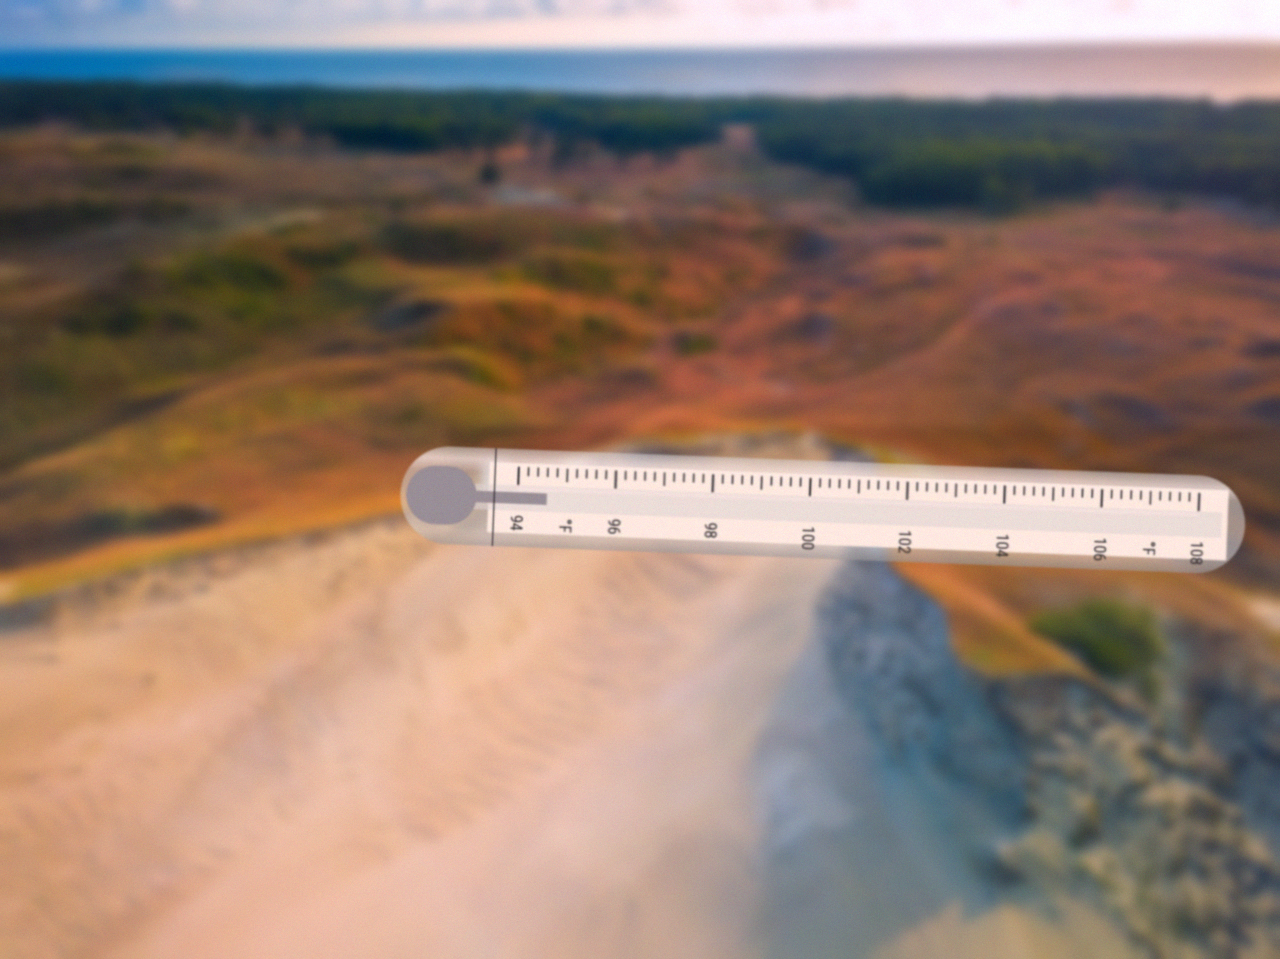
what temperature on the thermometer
94.6 °F
